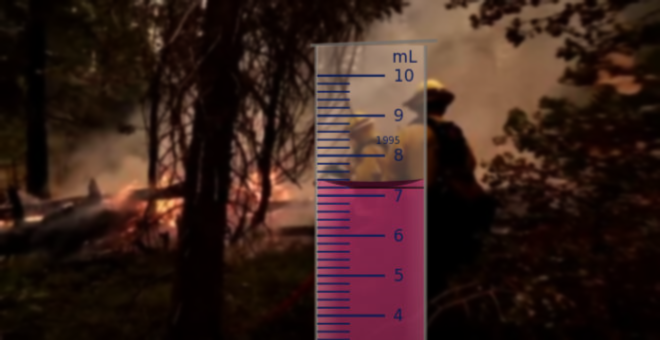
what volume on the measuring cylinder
7.2 mL
